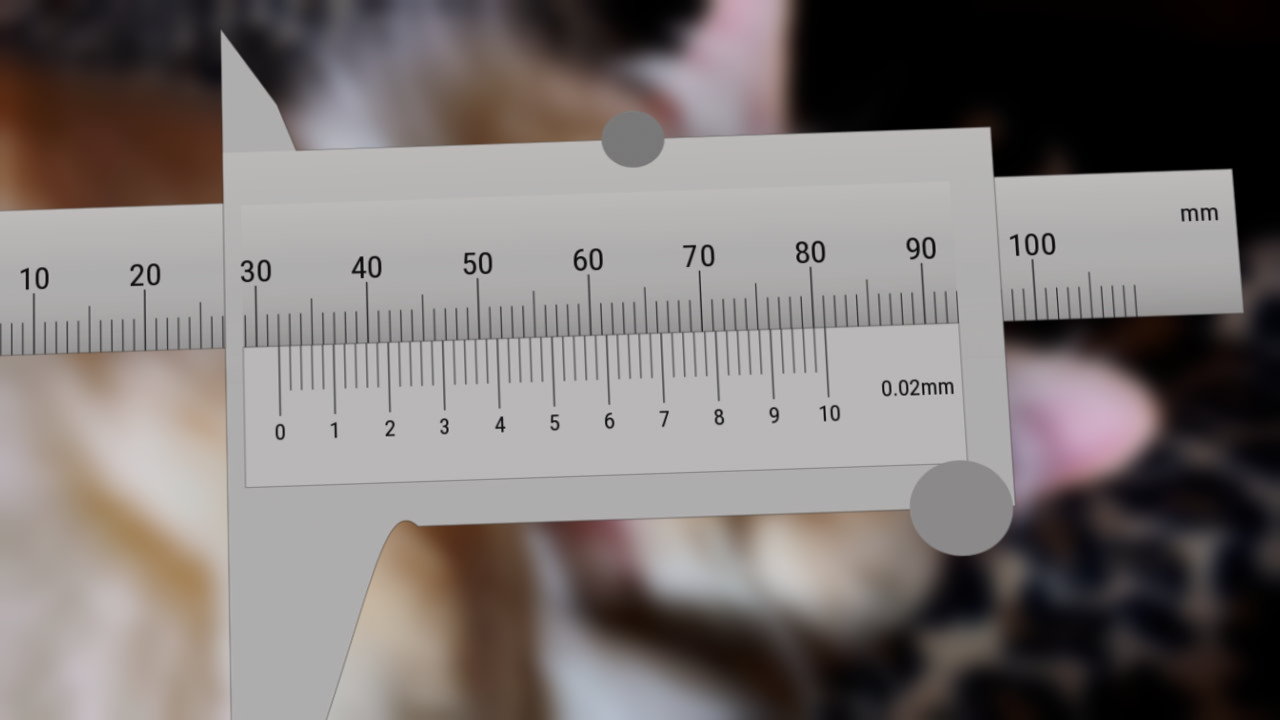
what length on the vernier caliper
32.0 mm
